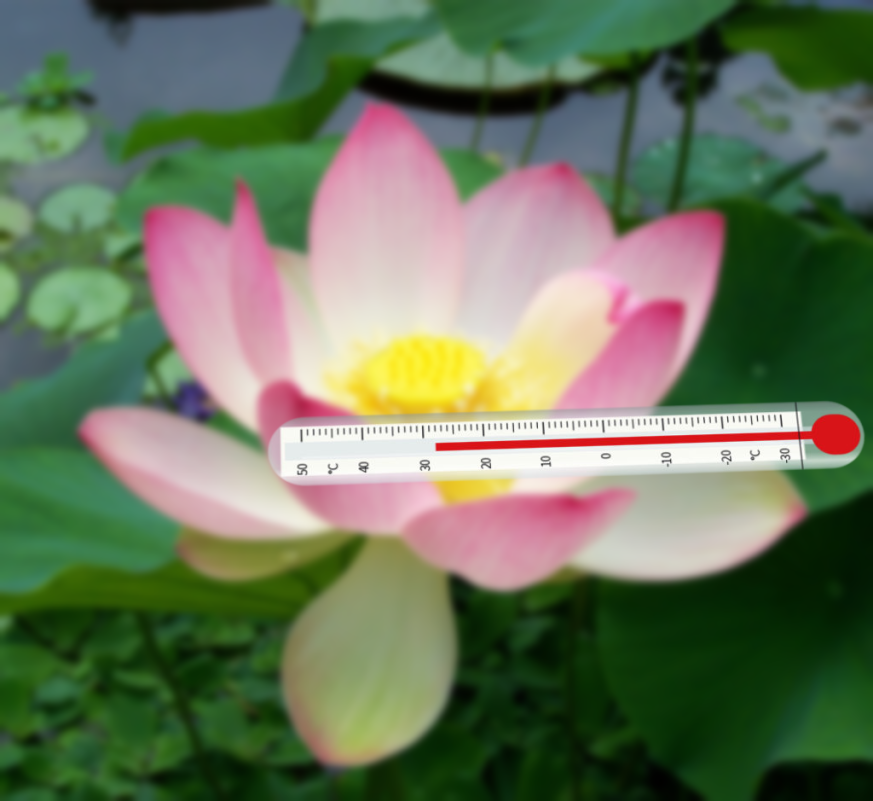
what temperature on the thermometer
28 °C
